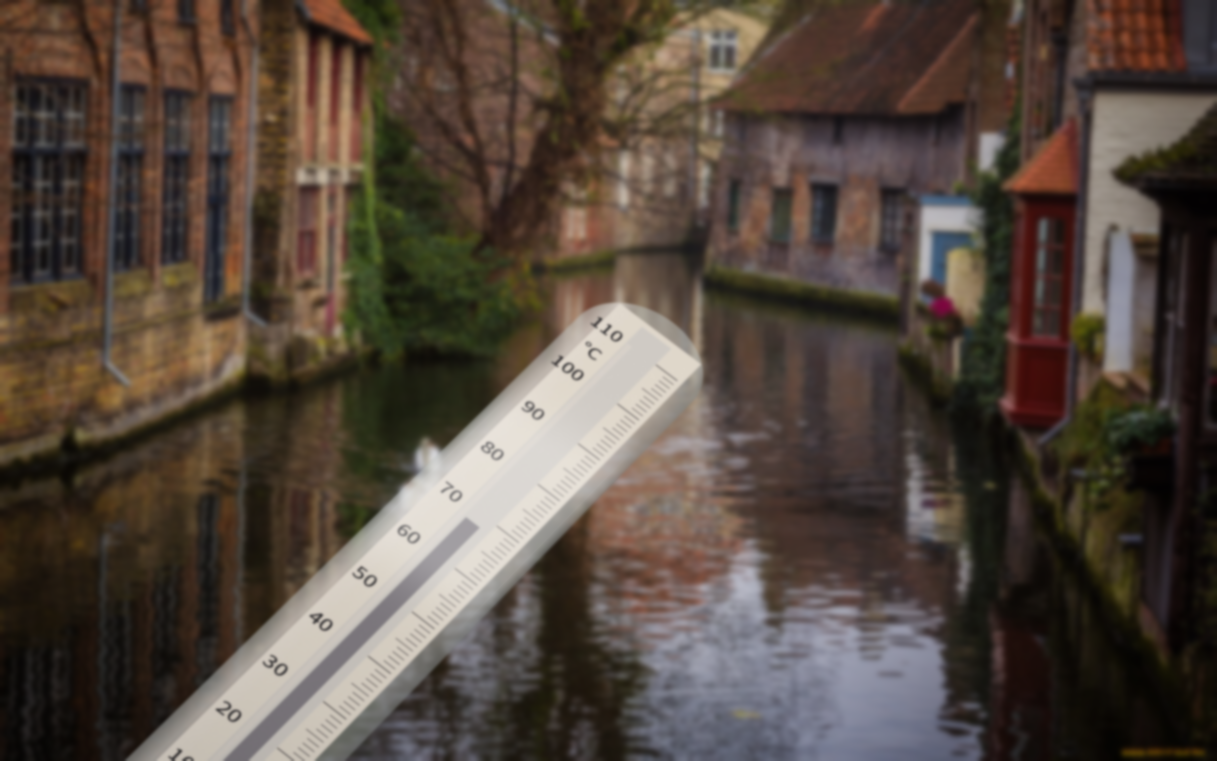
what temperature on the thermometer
68 °C
